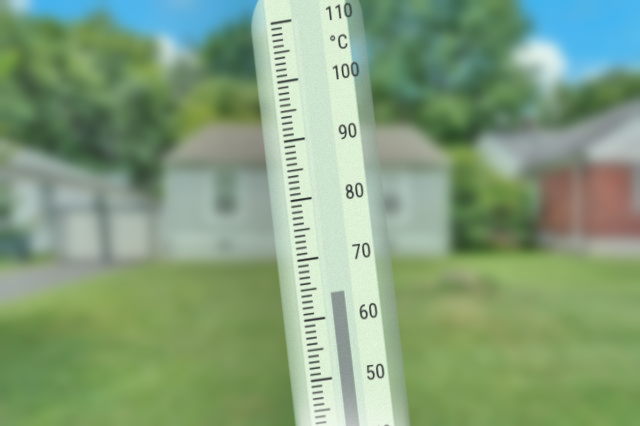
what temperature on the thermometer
64 °C
